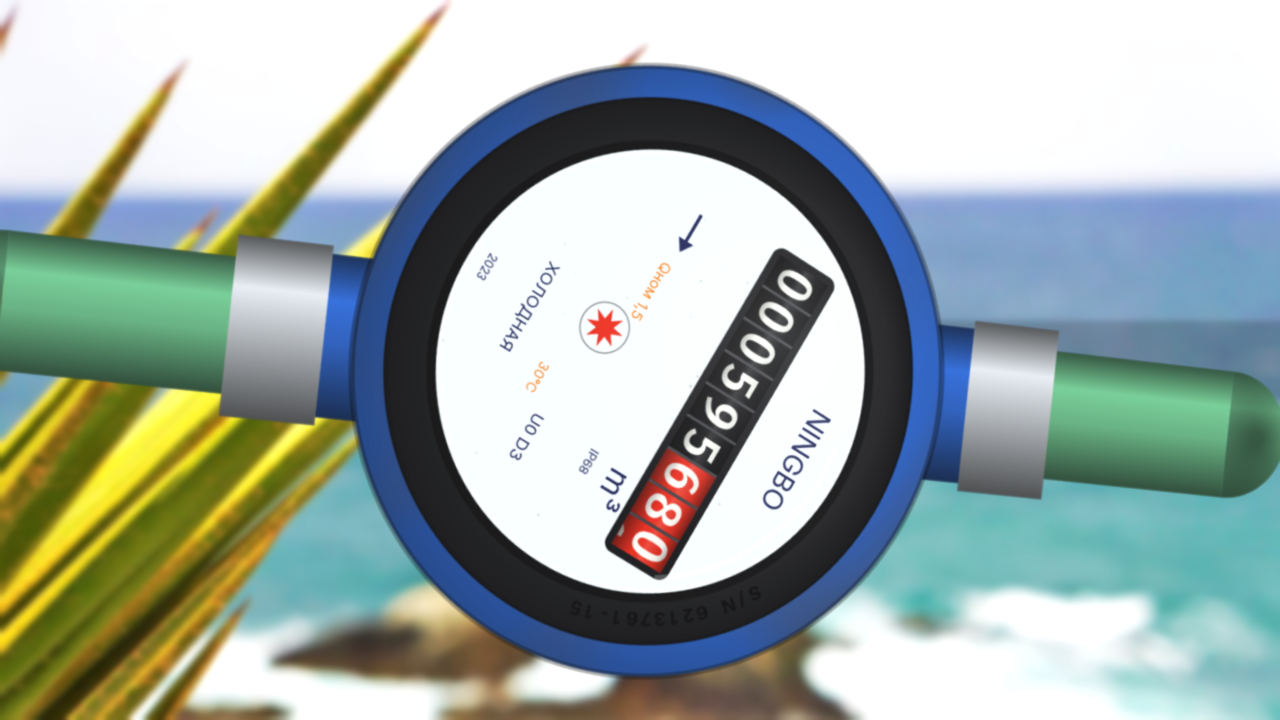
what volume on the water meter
595.680 m³
